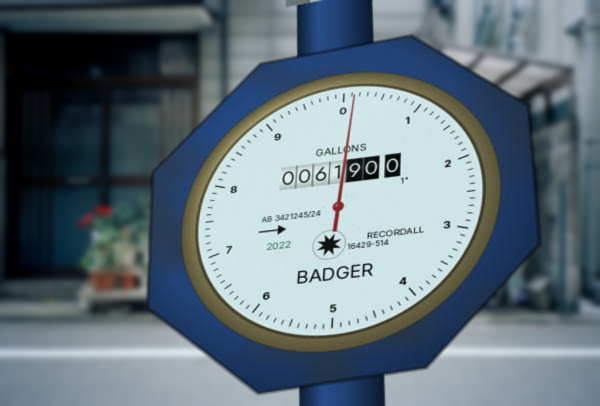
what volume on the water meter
61900.1 gal
